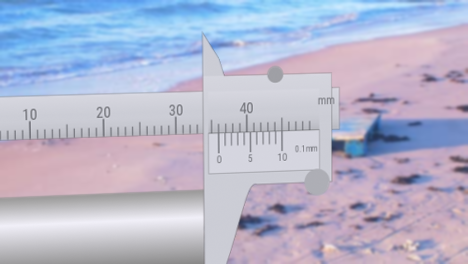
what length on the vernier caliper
36.0 mm
